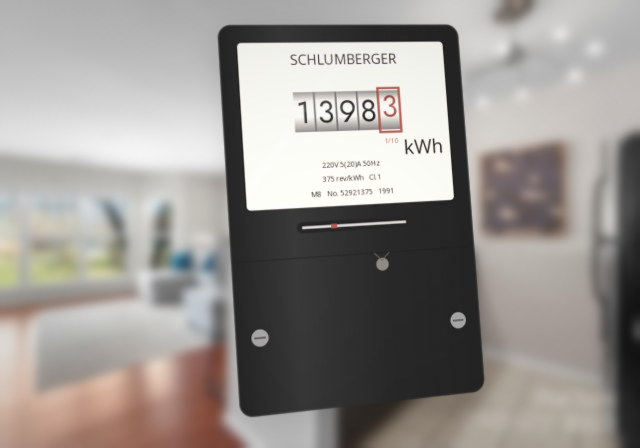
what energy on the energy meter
1398.3 kWh
